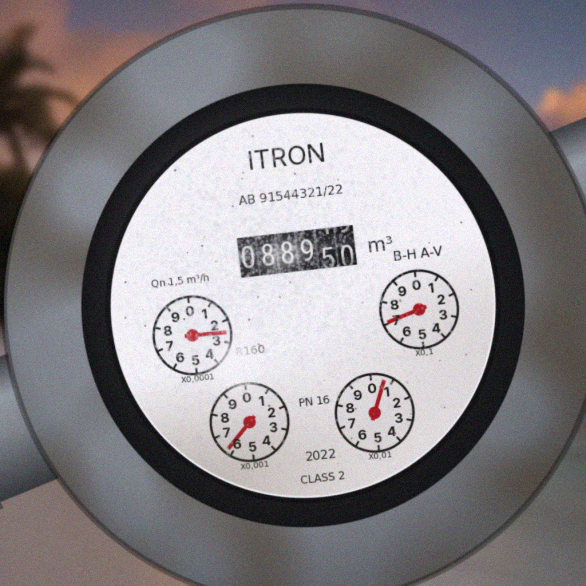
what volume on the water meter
88949.7062 m³
